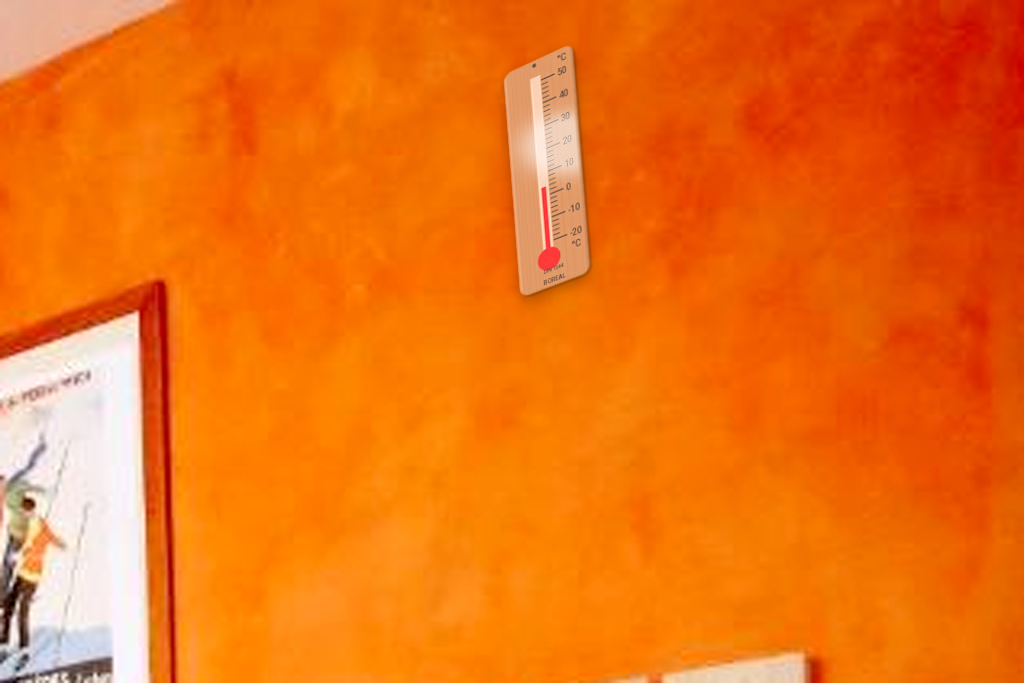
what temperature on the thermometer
4 °C
